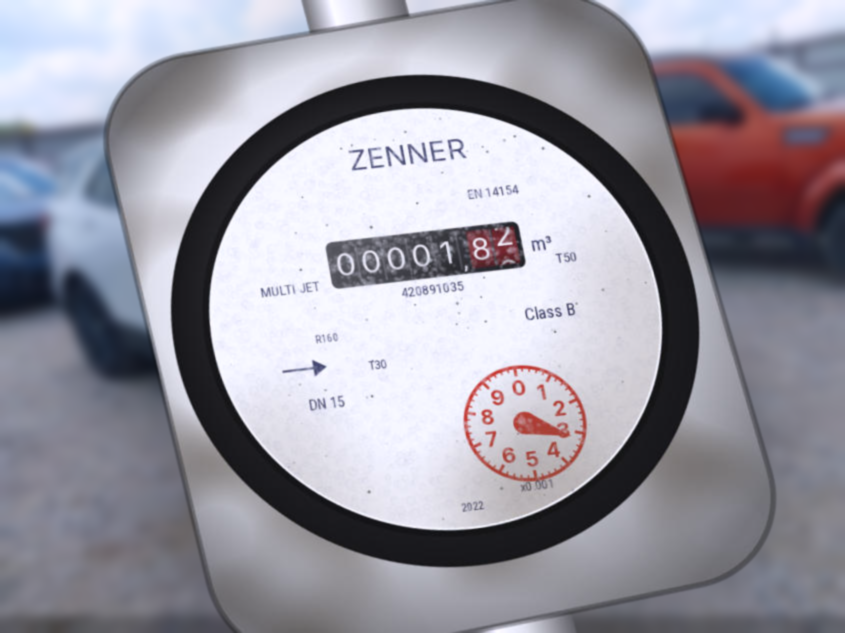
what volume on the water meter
1.823 m³
